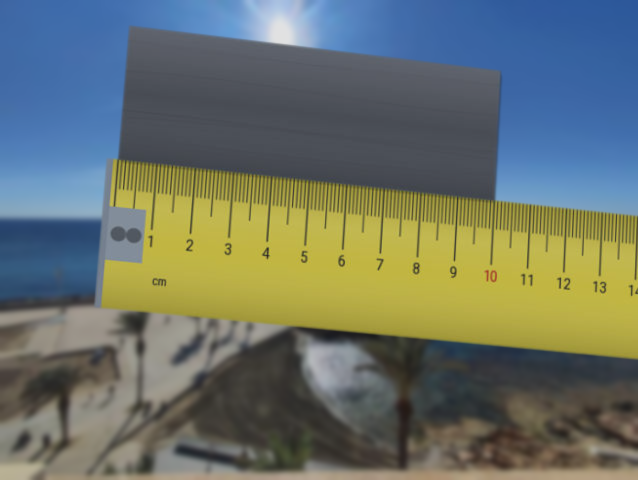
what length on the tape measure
10 cm
